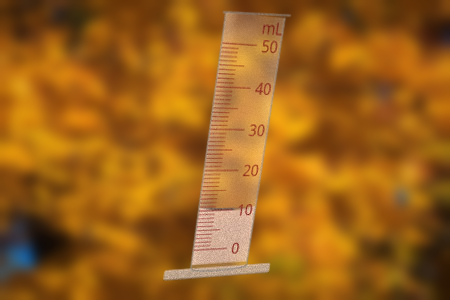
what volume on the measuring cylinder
10 mL
